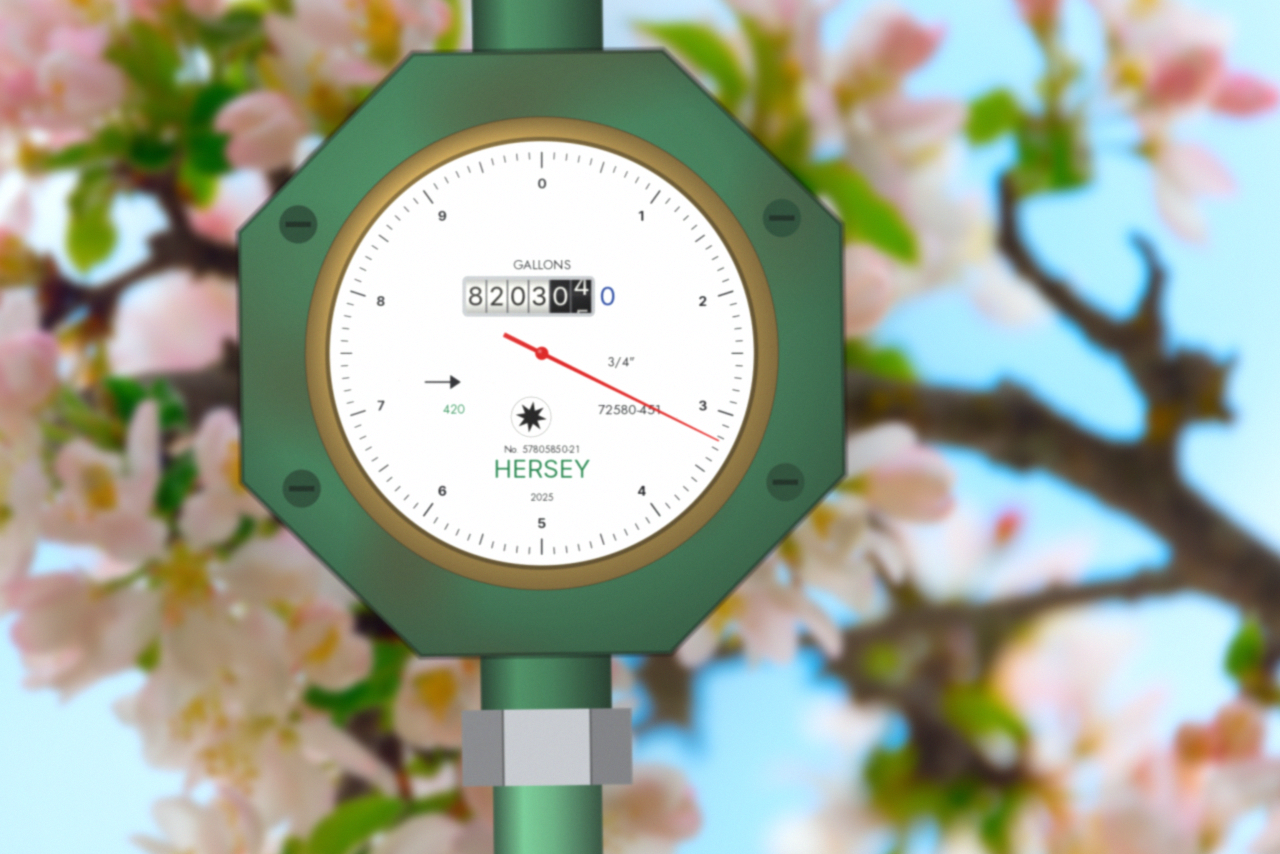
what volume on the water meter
8203043.2 gal
